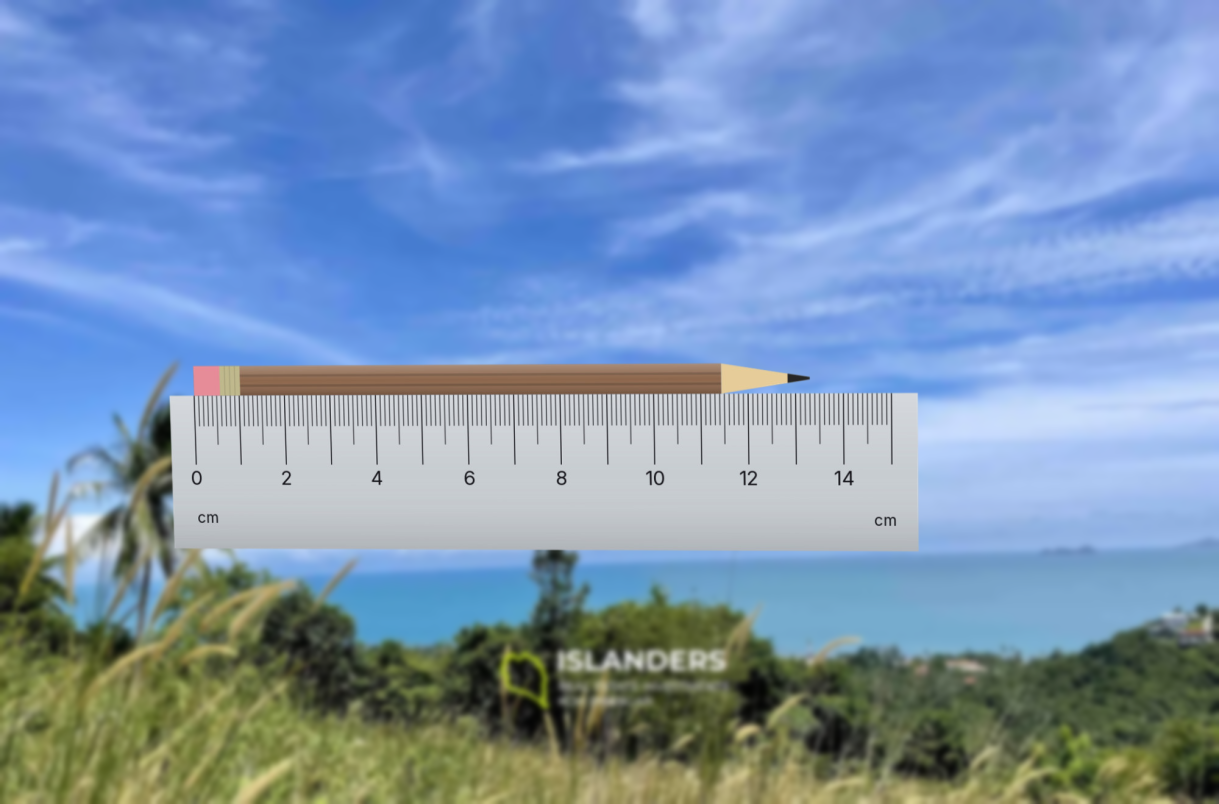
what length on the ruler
13.3 cm
